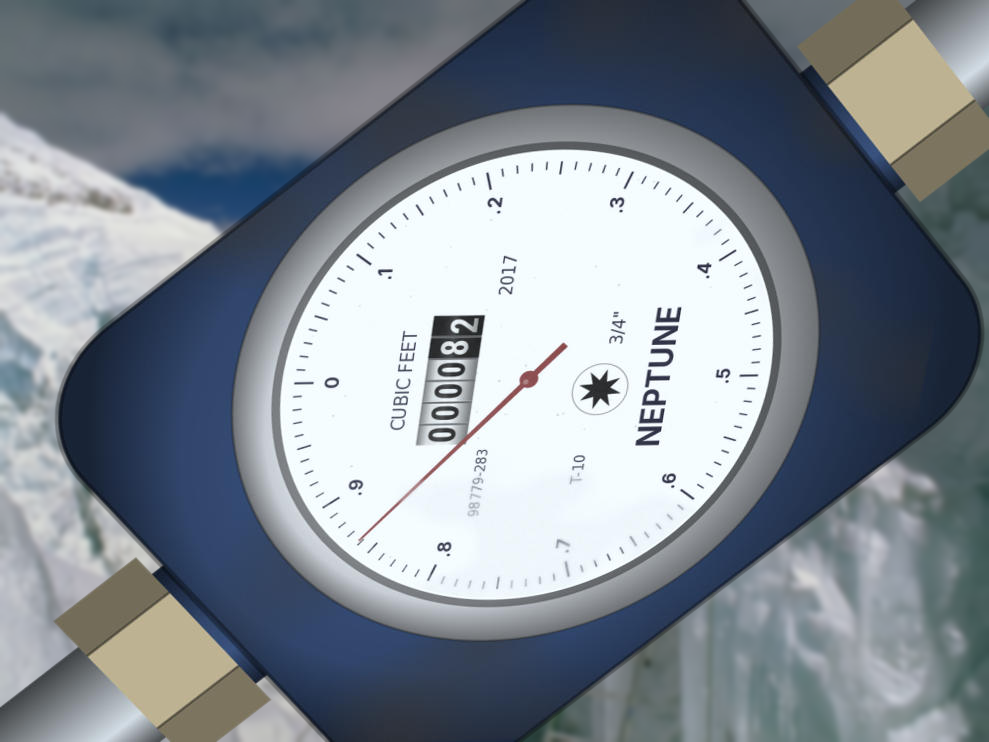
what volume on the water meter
81.86 ft³
